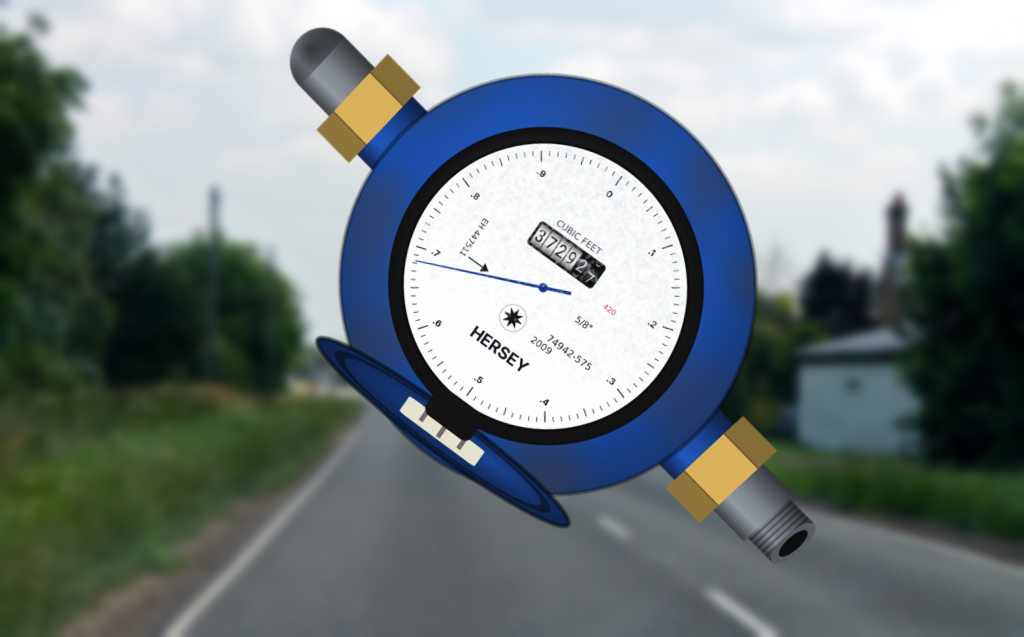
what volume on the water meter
372926.68 ft³
